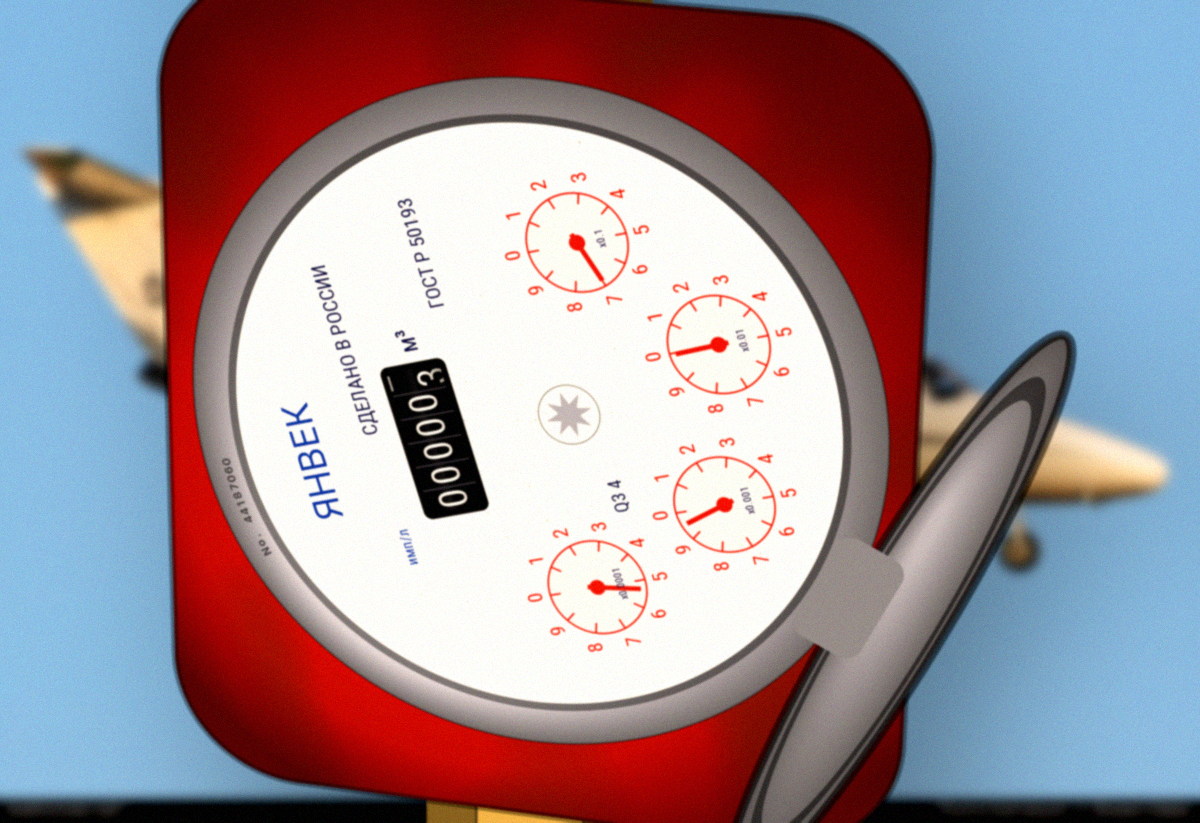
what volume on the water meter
2.6995 m³
